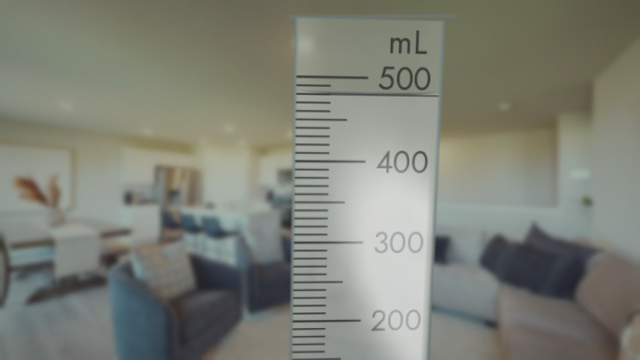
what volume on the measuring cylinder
480 mL
